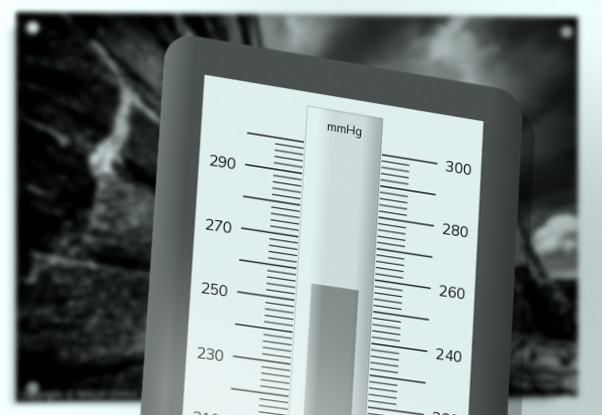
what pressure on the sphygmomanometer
256 mmHg
